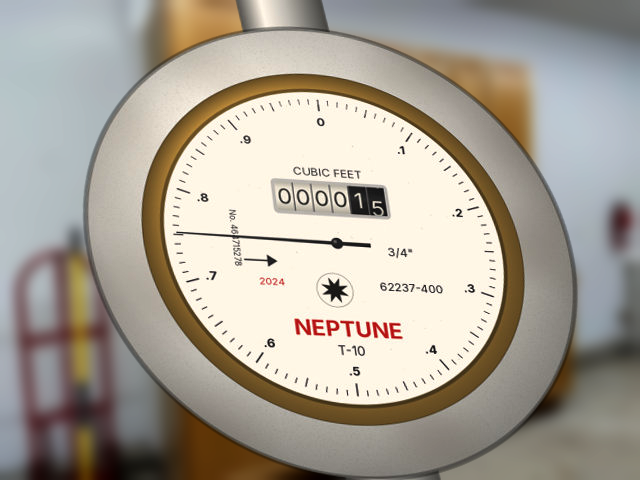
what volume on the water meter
14.75 ft³
